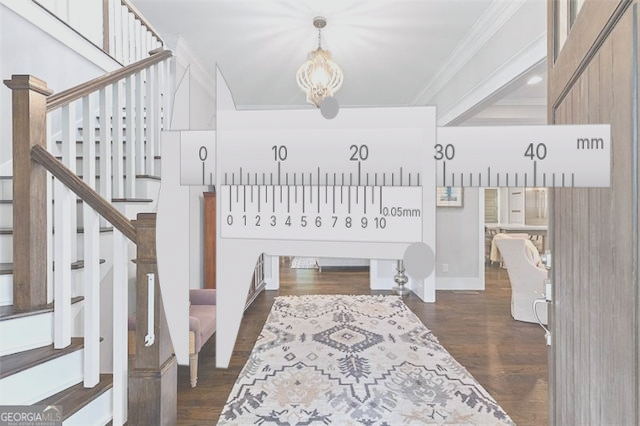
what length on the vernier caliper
3.6 mm
